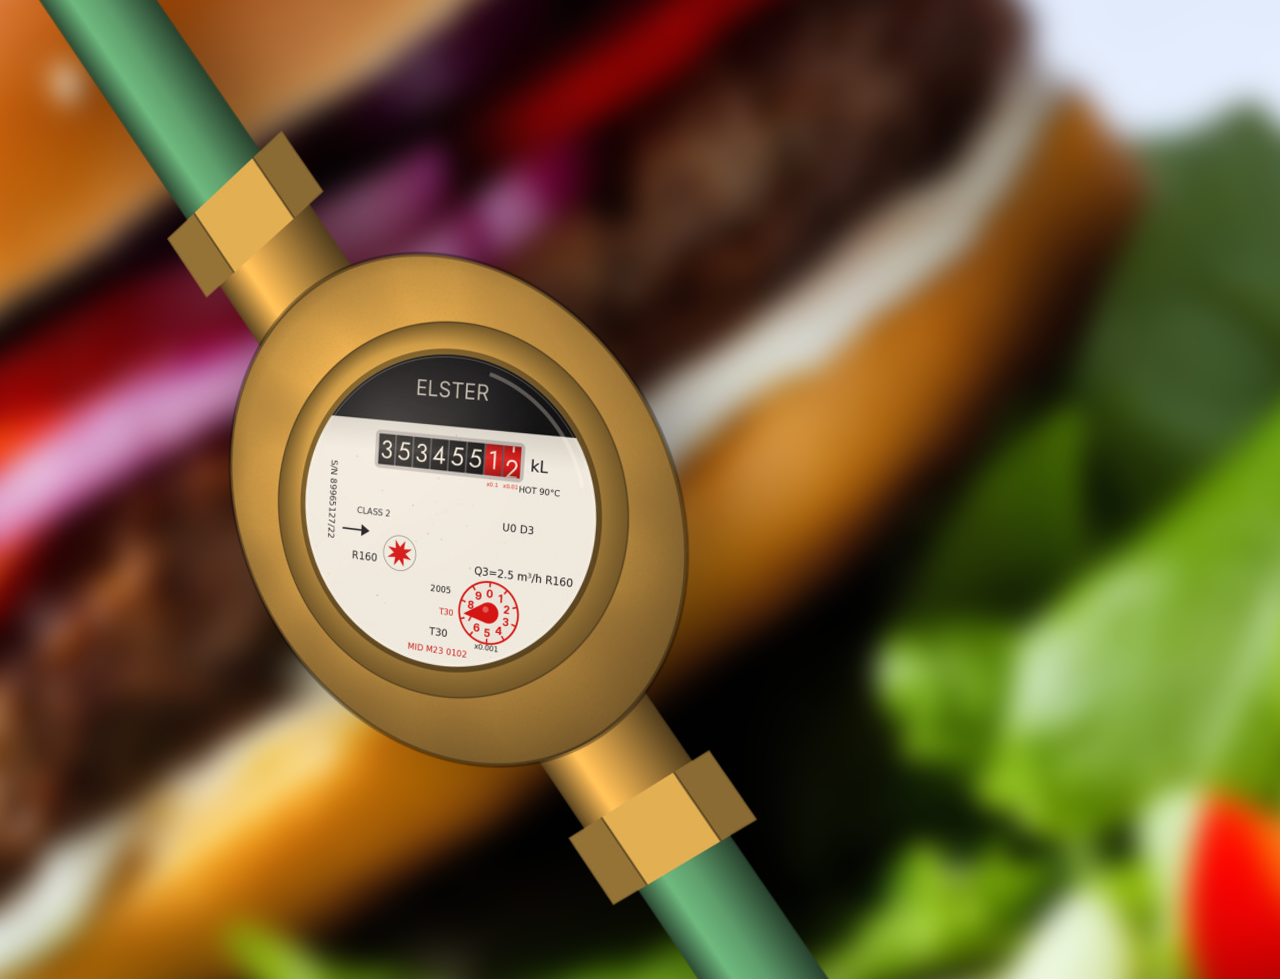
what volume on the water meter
353455.117 kL
